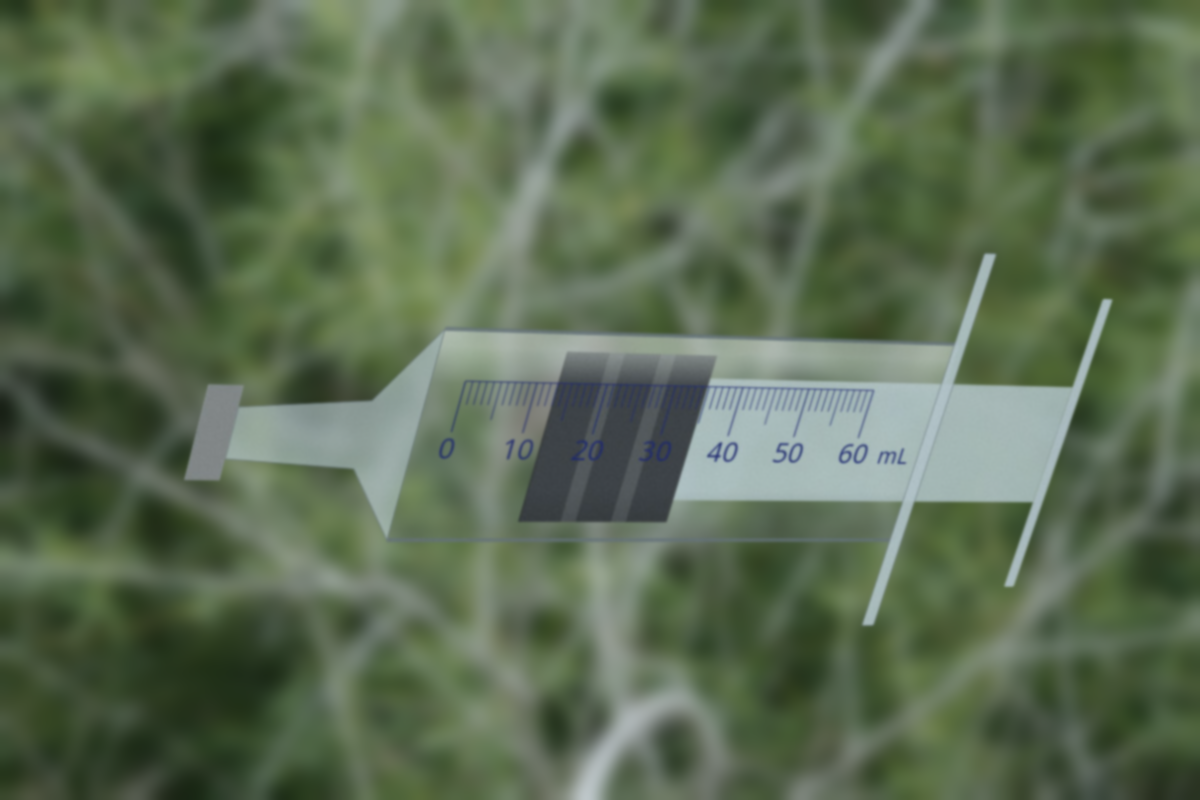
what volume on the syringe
13 mL
